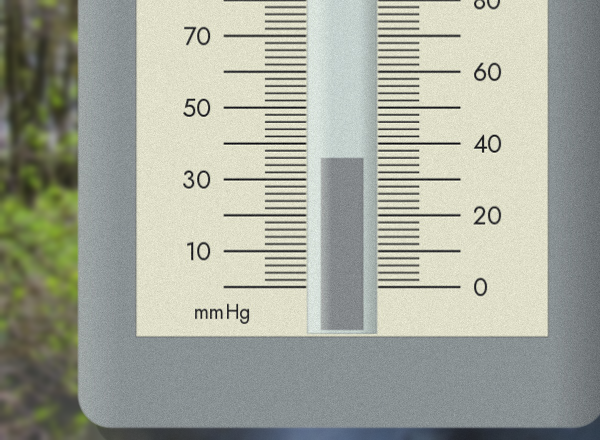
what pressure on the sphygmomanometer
36 mmHg
